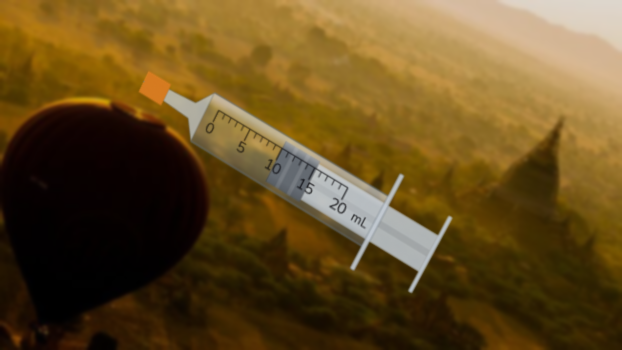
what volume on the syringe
10 mL
